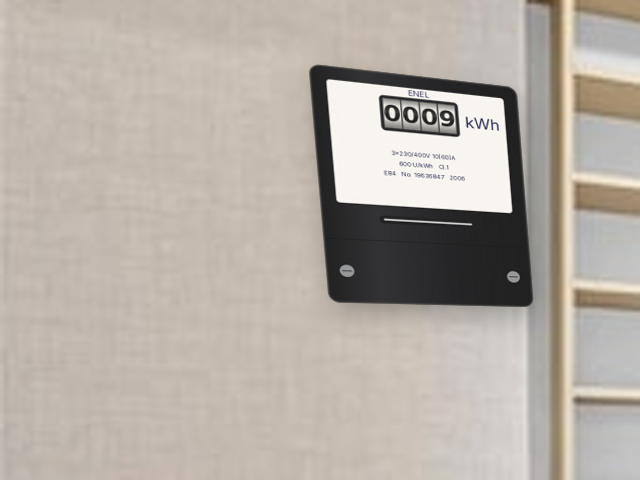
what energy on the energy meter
9 kWh
